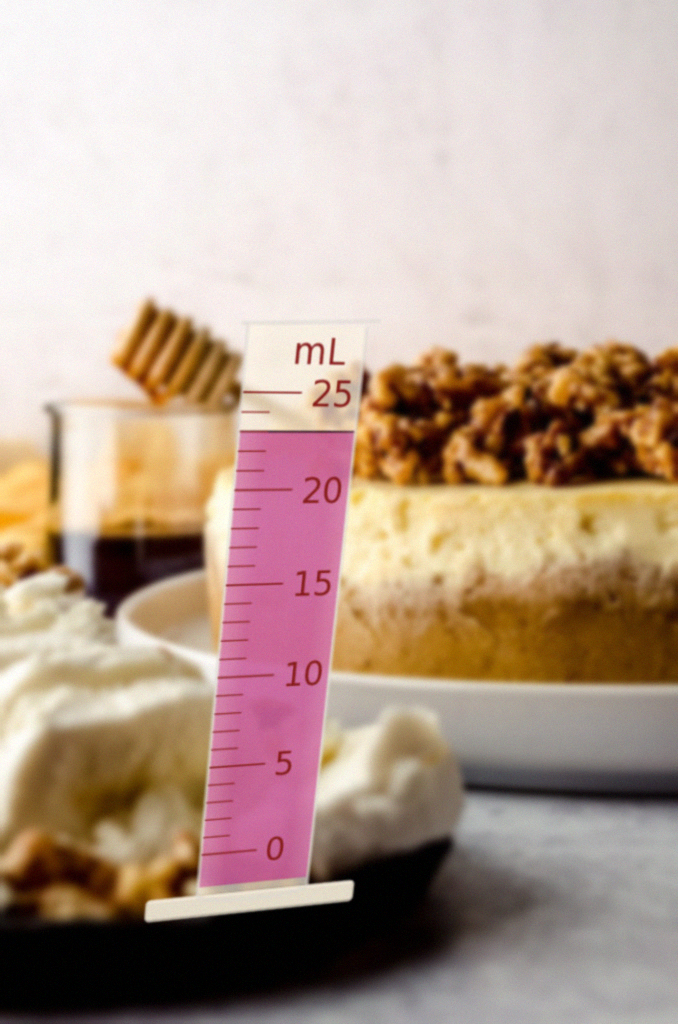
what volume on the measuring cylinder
23 mL
